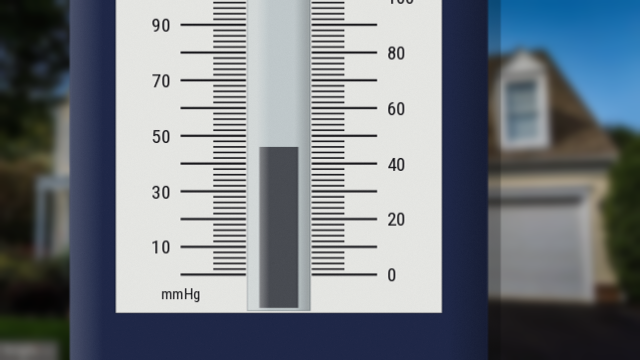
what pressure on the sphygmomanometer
46 mmHg
